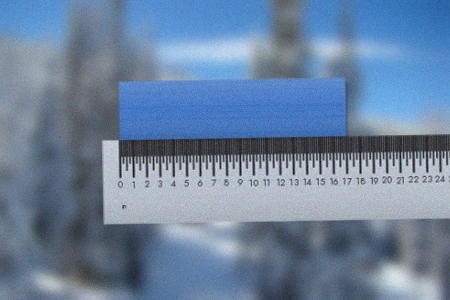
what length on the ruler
17 in
